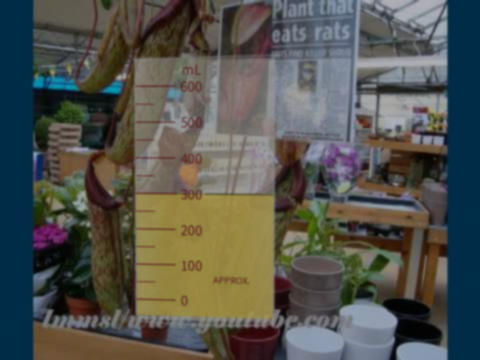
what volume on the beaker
300 mL
